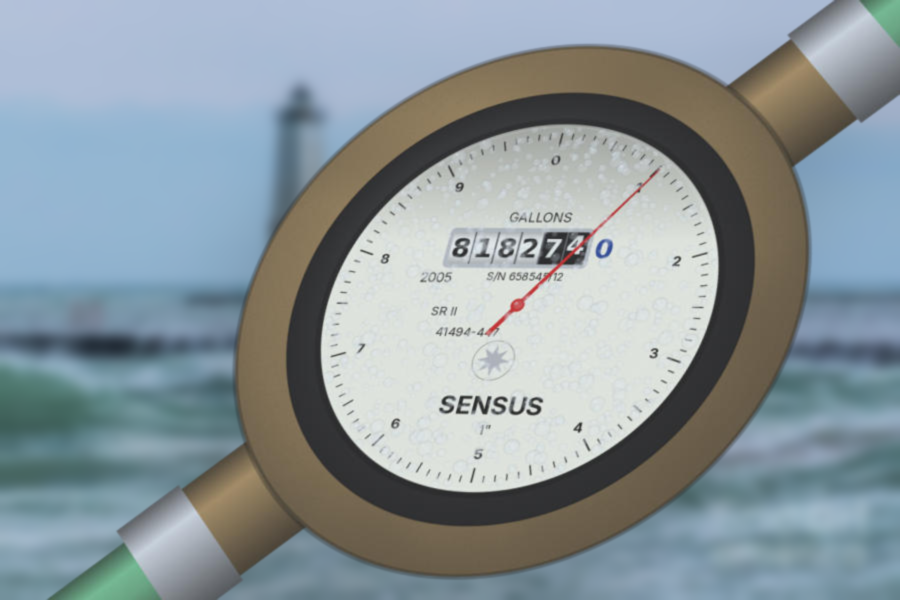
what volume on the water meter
8182741.0 gal
